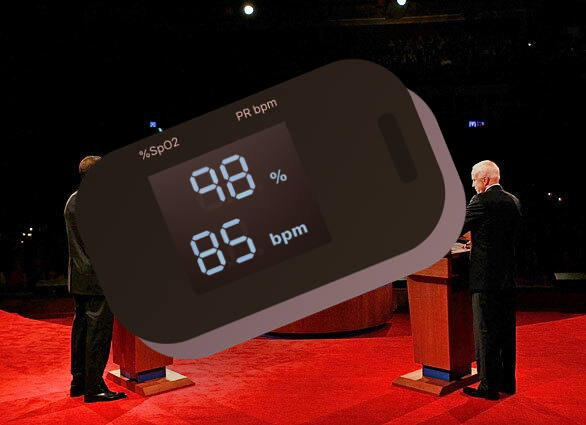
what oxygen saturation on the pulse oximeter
98 %
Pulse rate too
85 bpm
